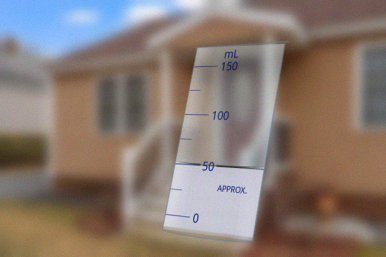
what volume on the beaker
50 mL
